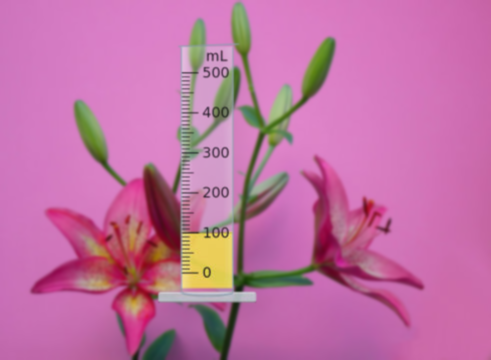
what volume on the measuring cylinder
100 mL
